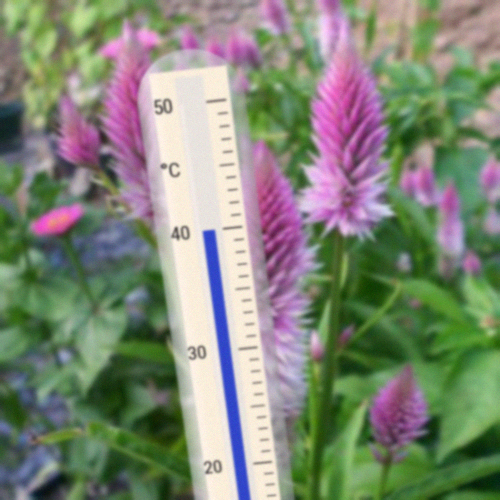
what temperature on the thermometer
40 °C
